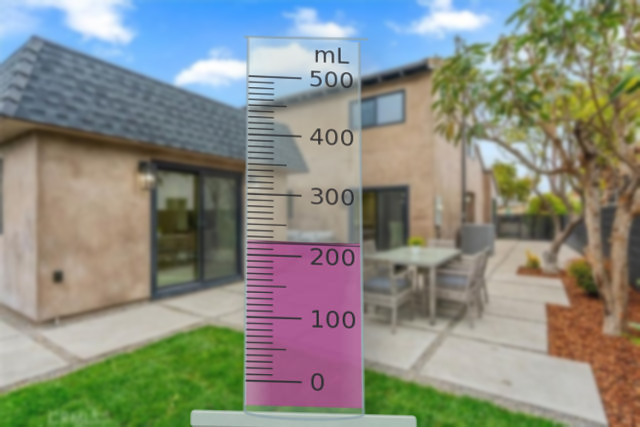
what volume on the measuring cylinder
220 mL
